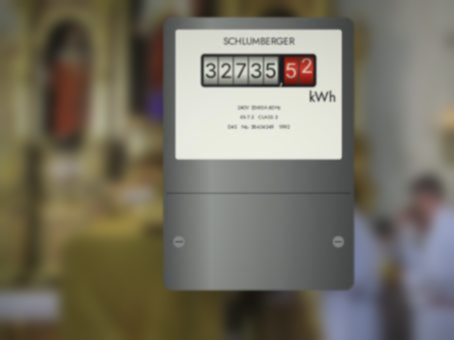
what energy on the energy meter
32735.52 kWh
